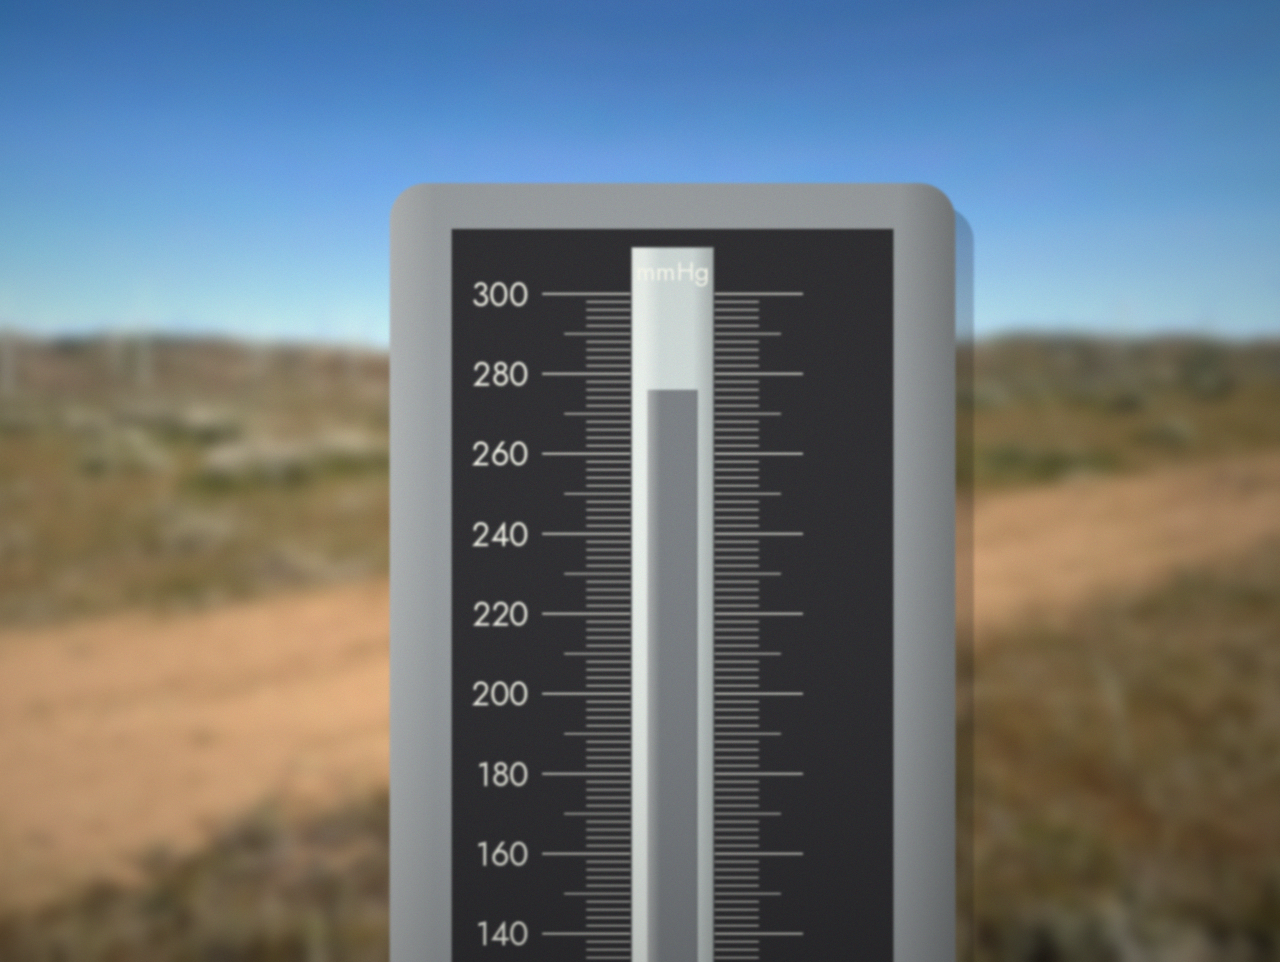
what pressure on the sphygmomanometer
276 mmHg
